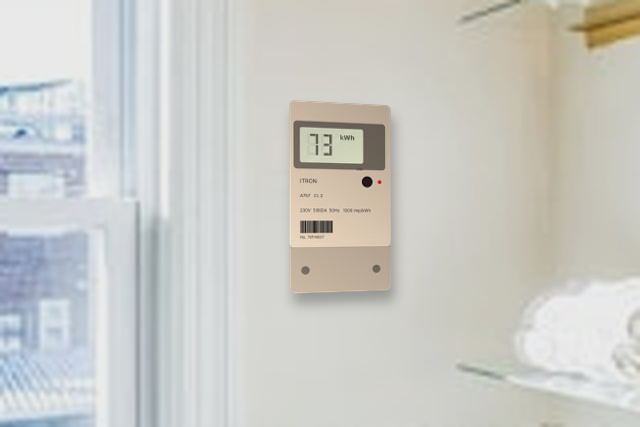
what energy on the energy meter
73 kWh
